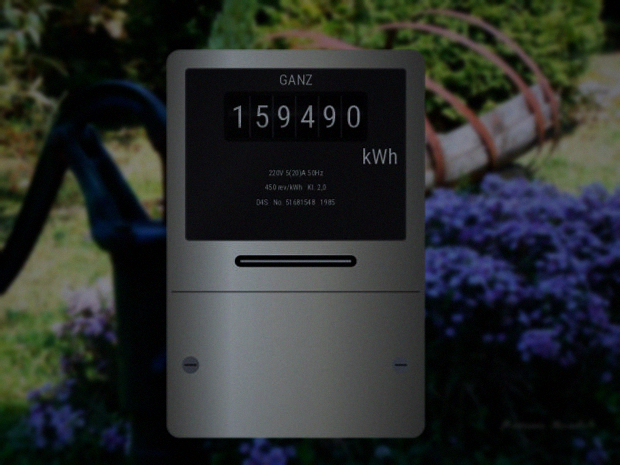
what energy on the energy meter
159490 kWh
